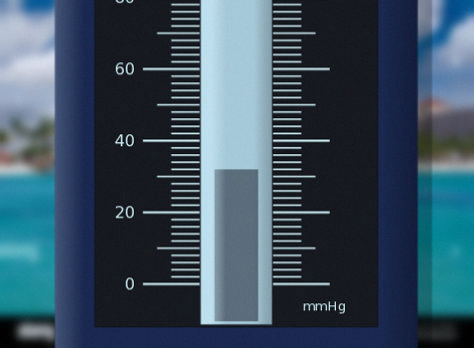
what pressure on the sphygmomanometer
32 mmHg
